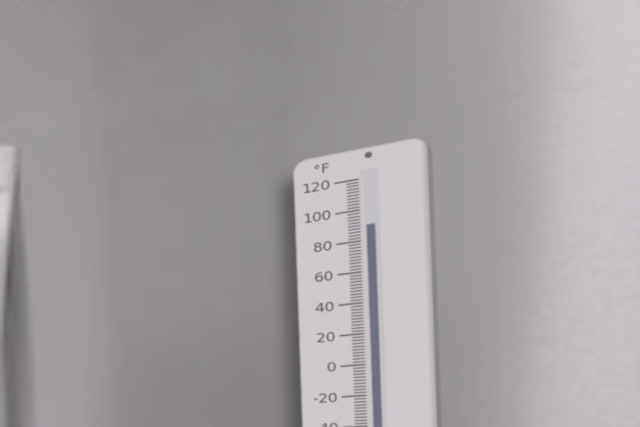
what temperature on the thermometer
90 °F
